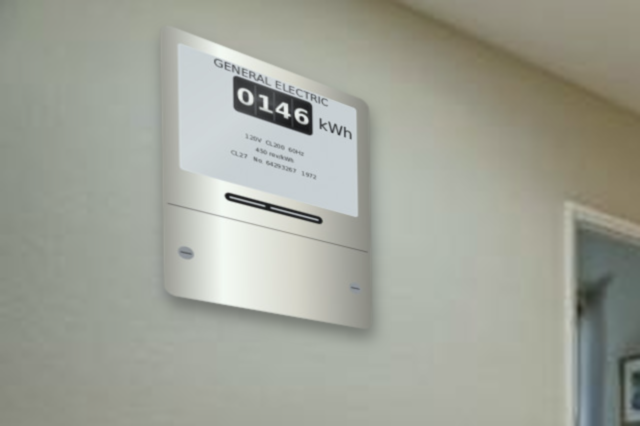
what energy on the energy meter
146 kWh
